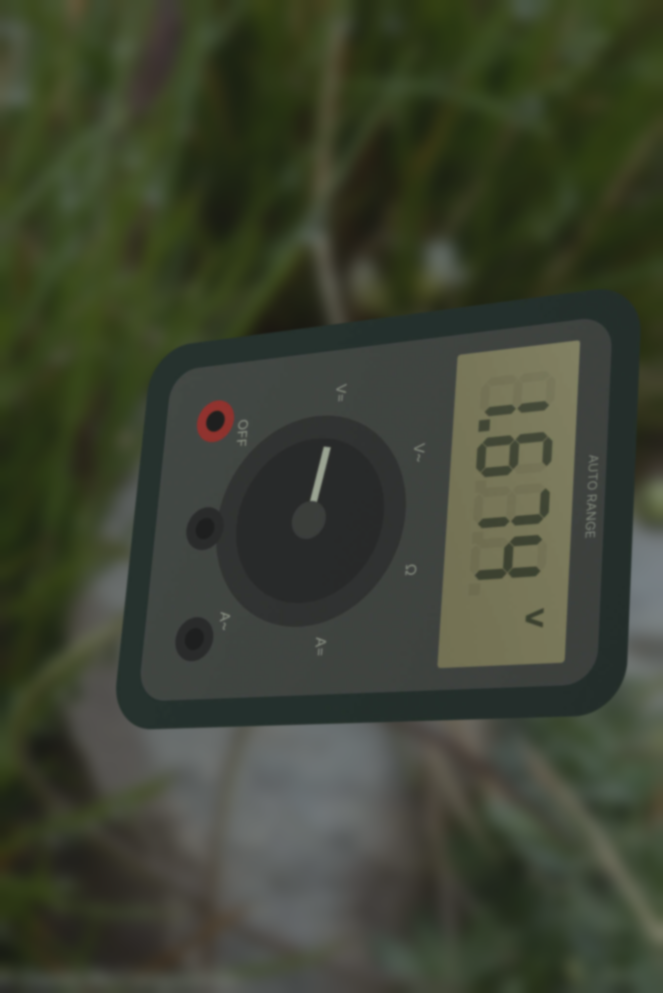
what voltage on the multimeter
1.674 V
